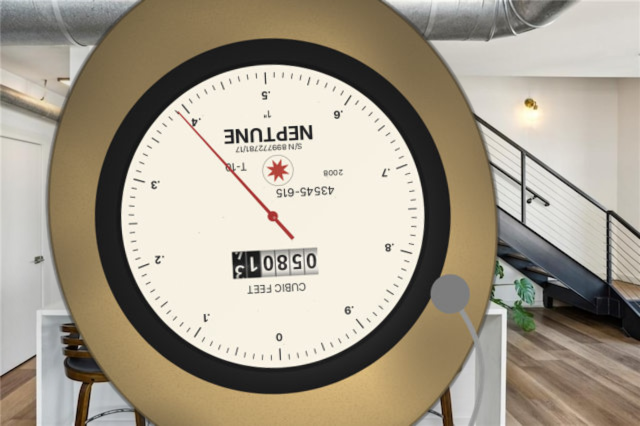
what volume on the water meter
58013.39 ft³
